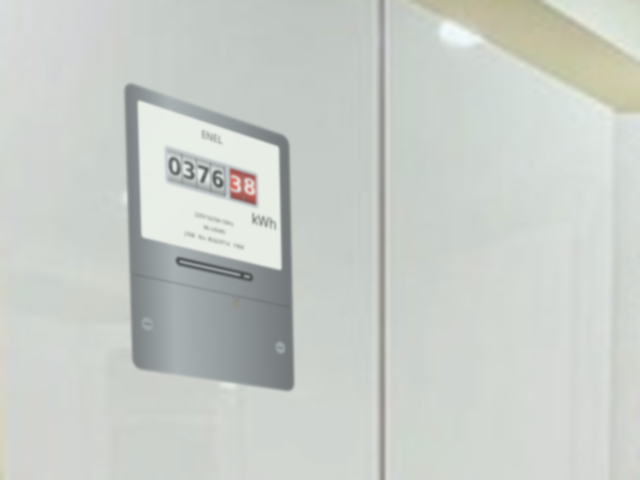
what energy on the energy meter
376.38 kWh
